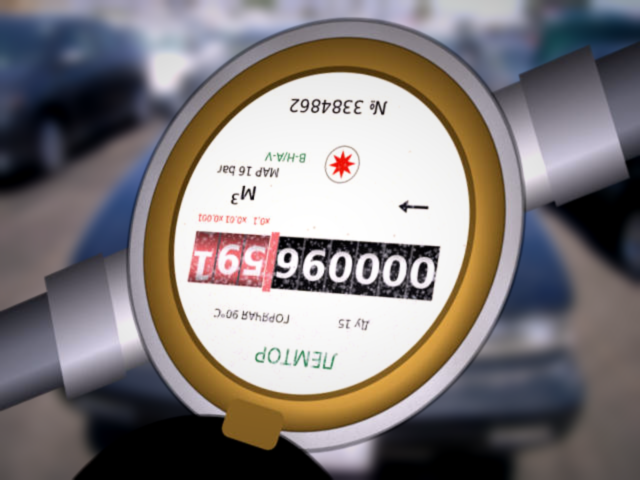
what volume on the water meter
96.591 m³
